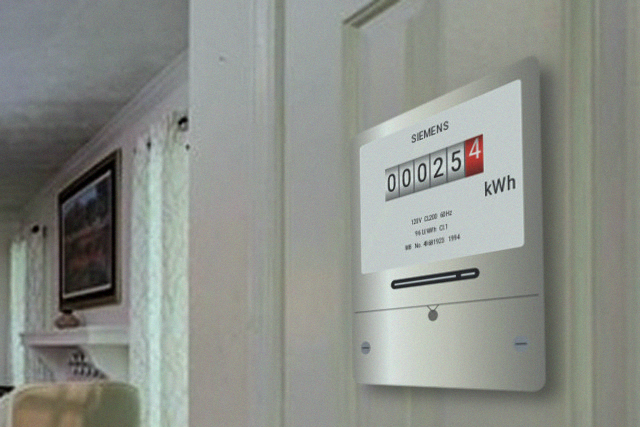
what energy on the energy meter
25.4 kWh
